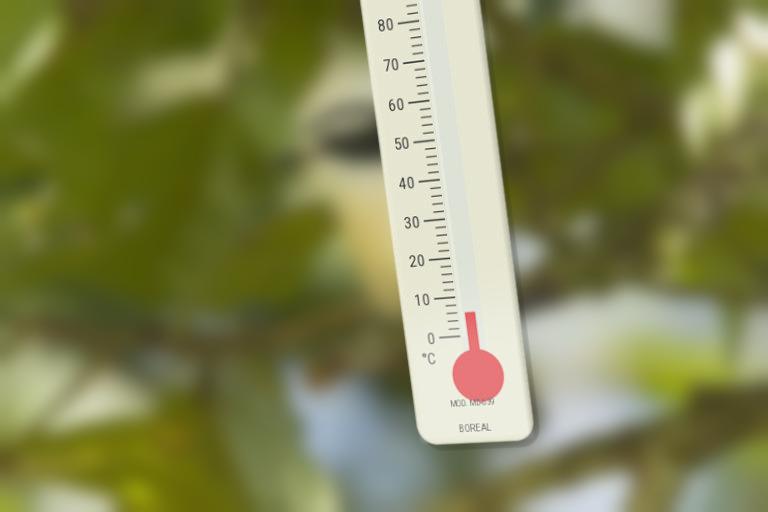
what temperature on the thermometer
6 °C
